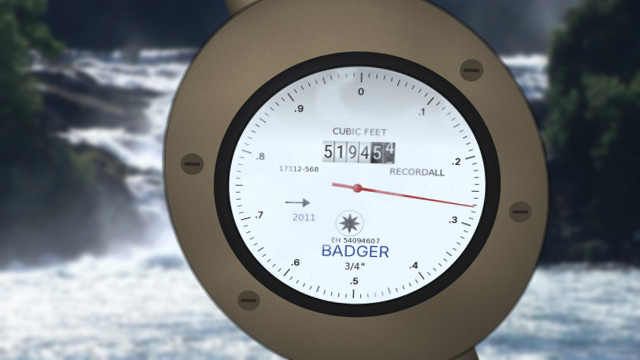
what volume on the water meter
519454.27 ft³
